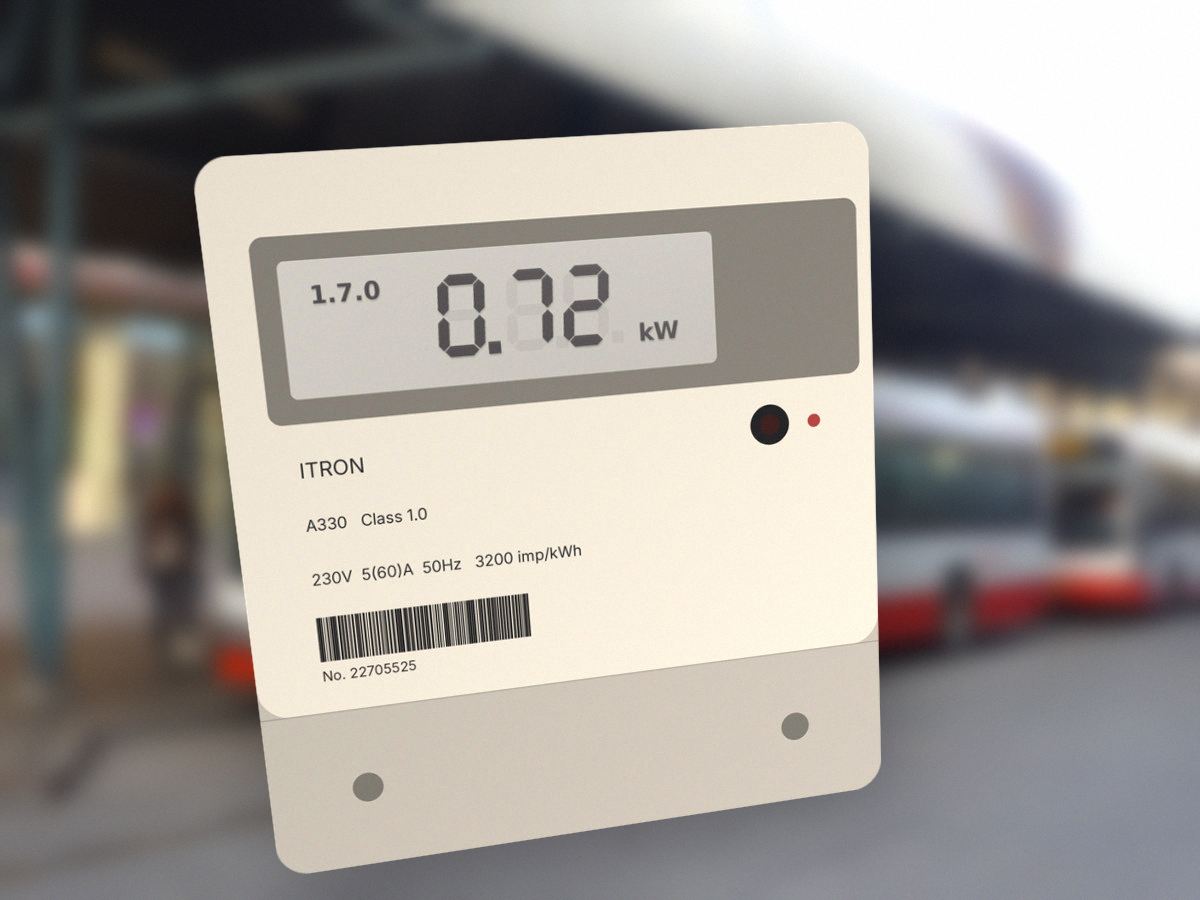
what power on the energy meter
0.72 kW
